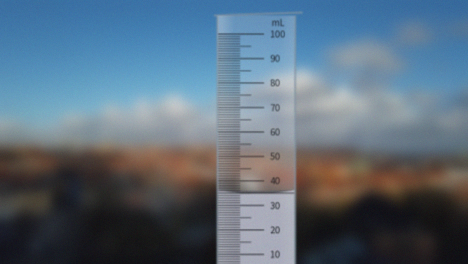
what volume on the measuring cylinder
35 mL
